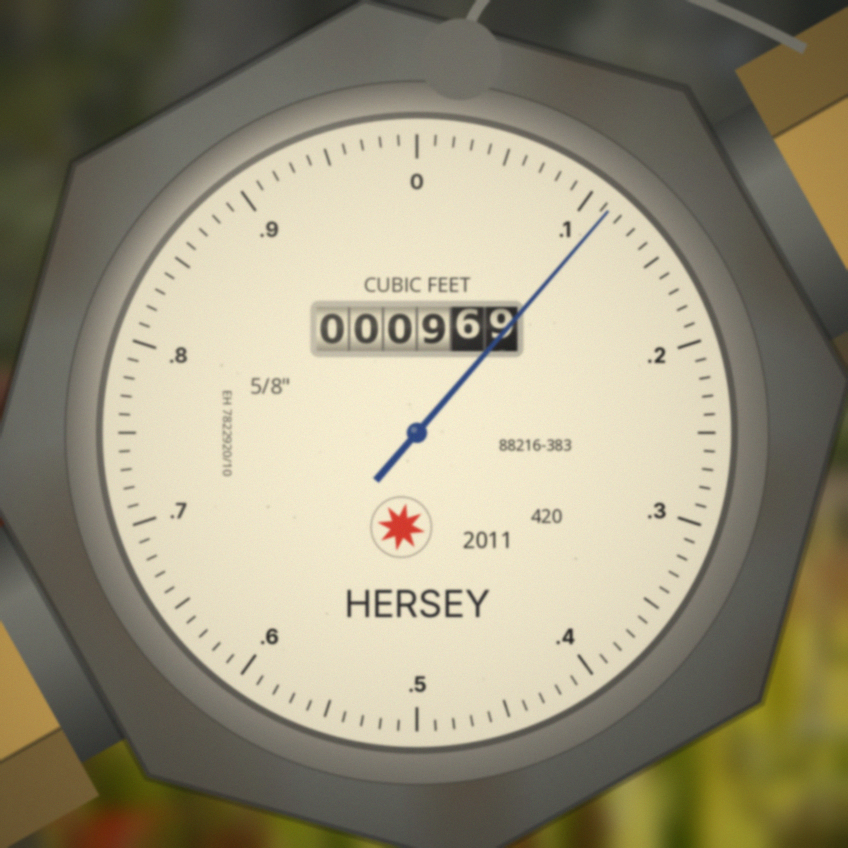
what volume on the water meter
969.11 ft³
